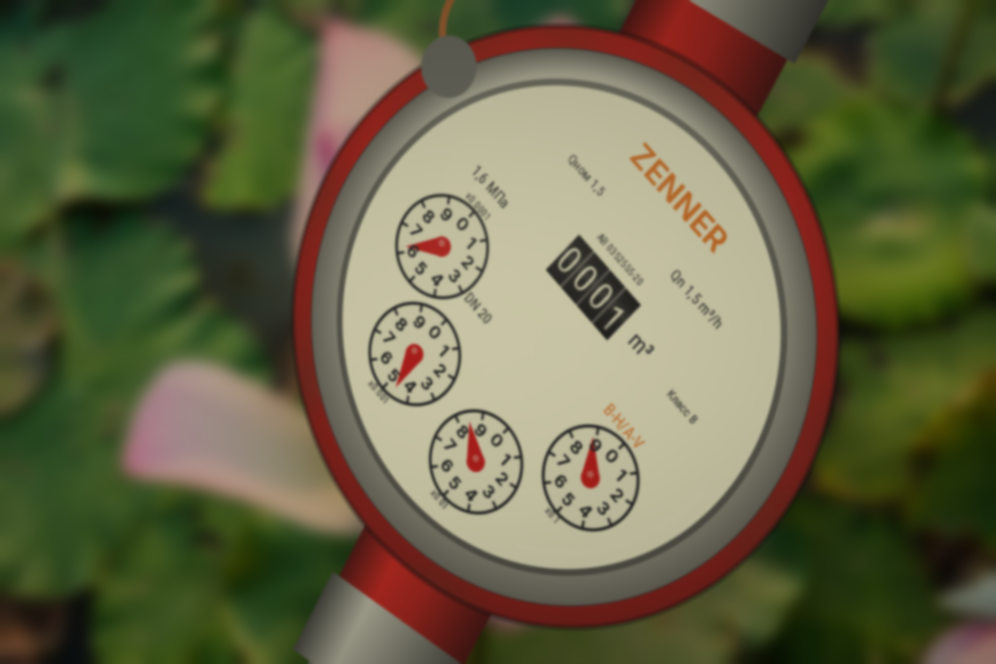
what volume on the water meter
0.8846 m³
